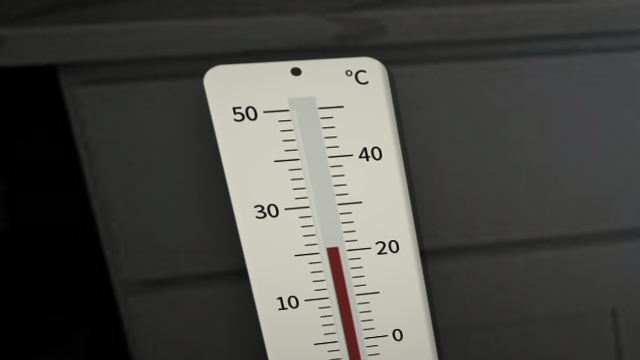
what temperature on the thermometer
21 °C
